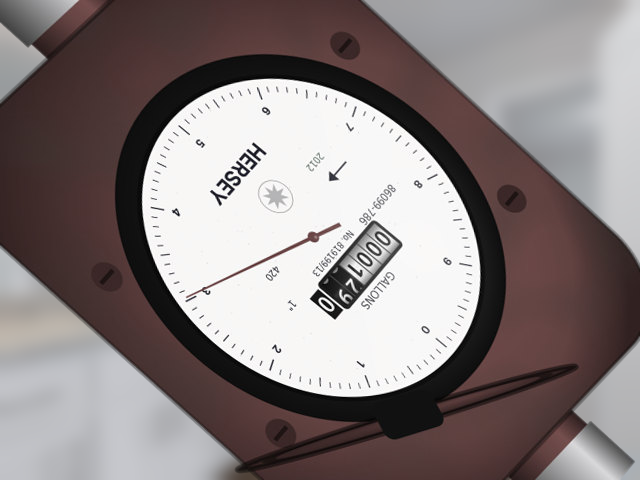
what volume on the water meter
1293.0 gal
